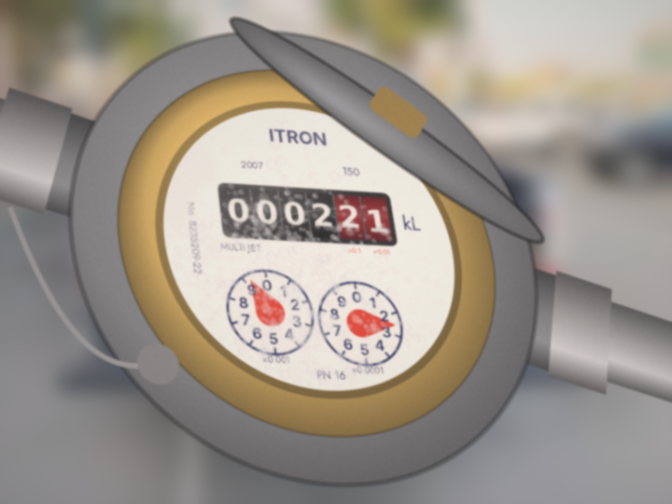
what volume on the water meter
2.2092 kL
